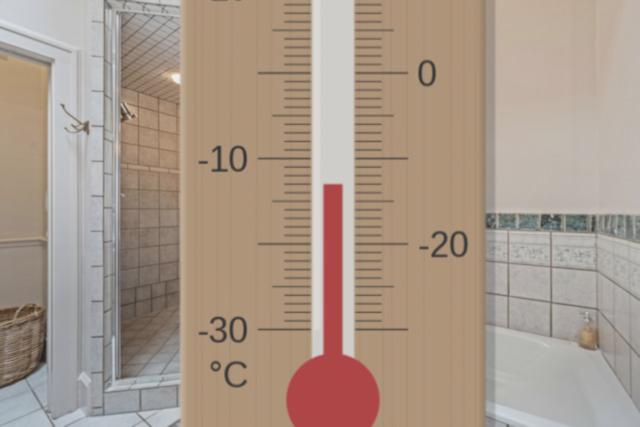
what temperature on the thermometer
-13 °C
